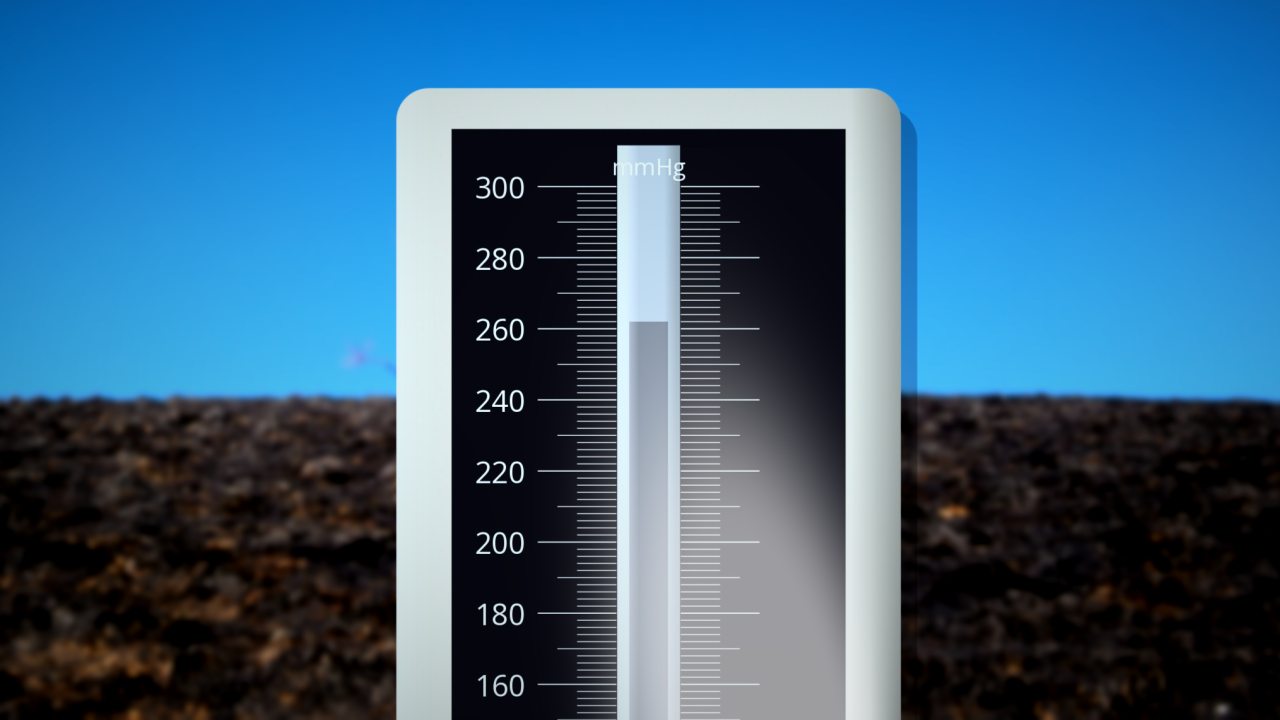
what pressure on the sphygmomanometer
262 mmHg
